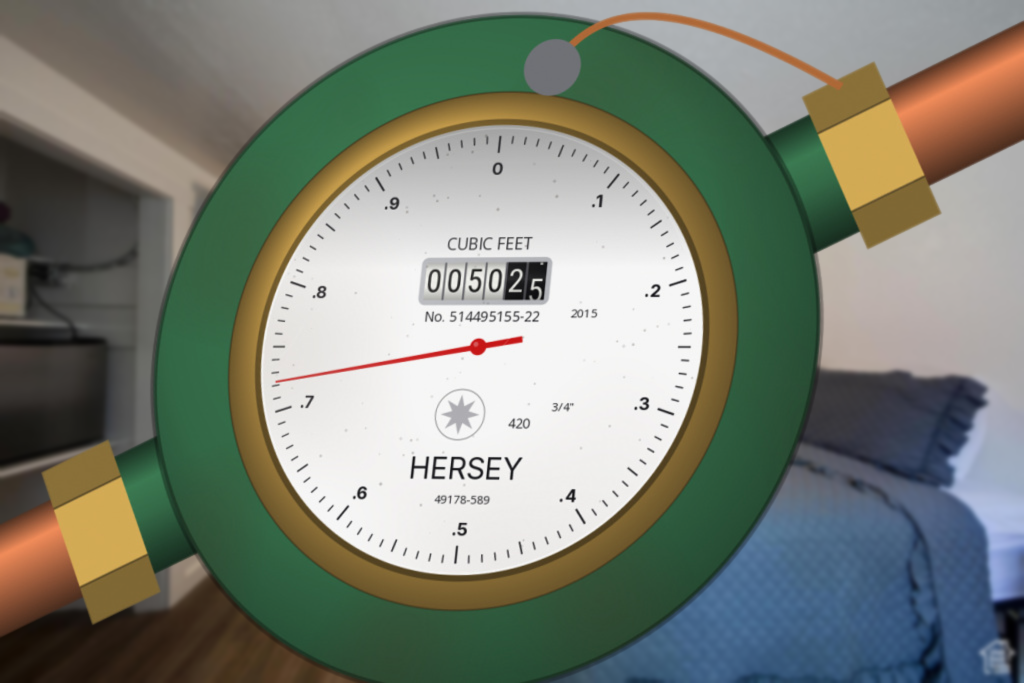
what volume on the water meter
5024.72 ft³
